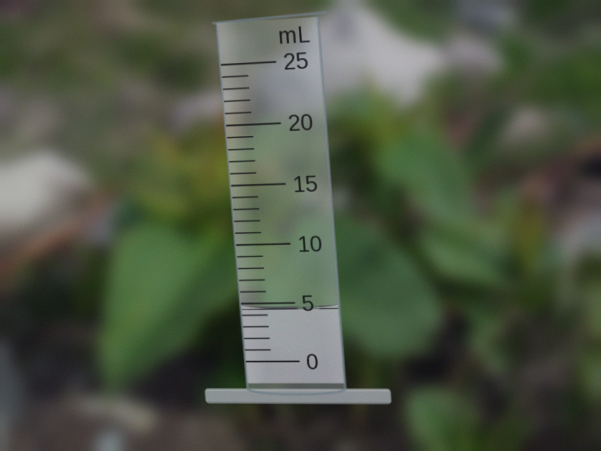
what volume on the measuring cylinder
4.5 mL
